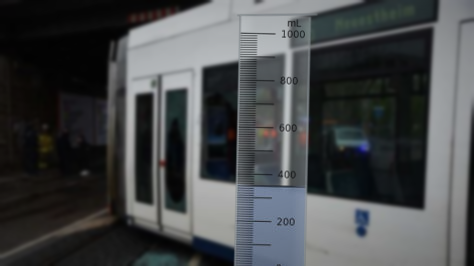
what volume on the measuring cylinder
350 mL
